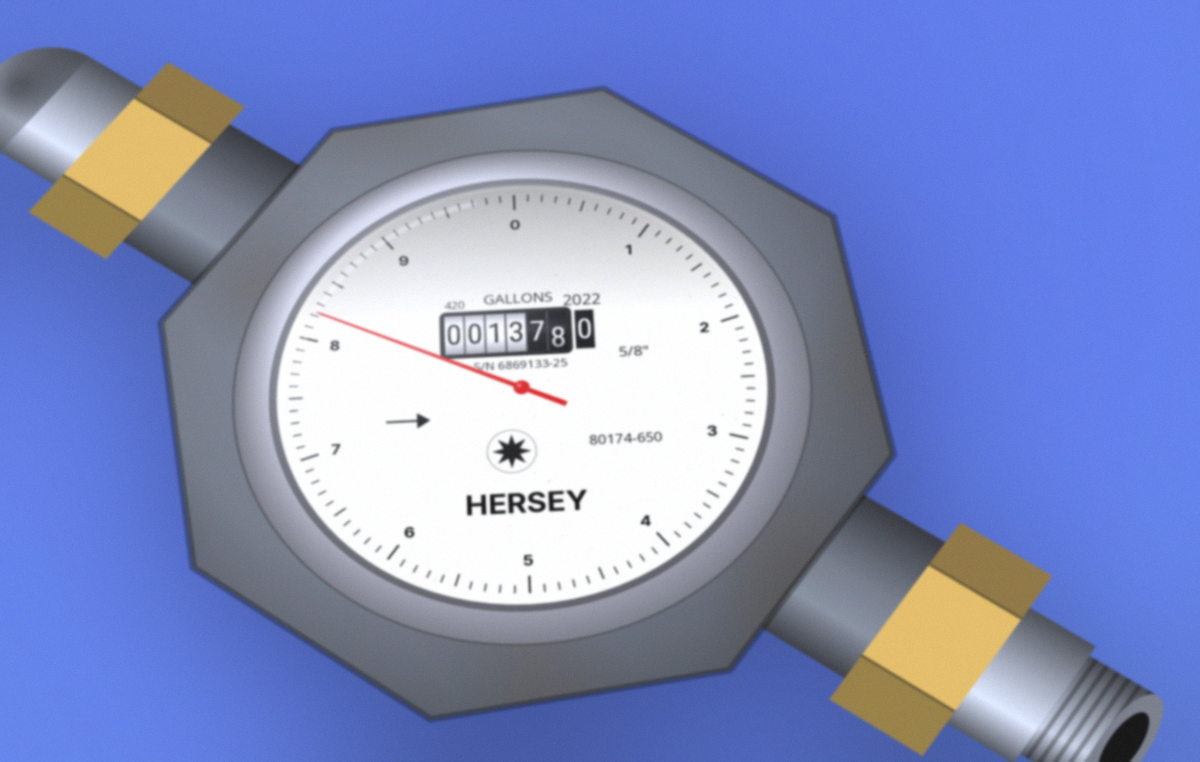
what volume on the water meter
13778.2 gal
